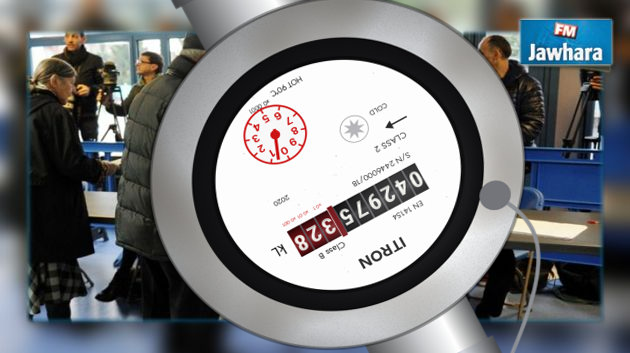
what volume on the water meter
42975.3280 kL
